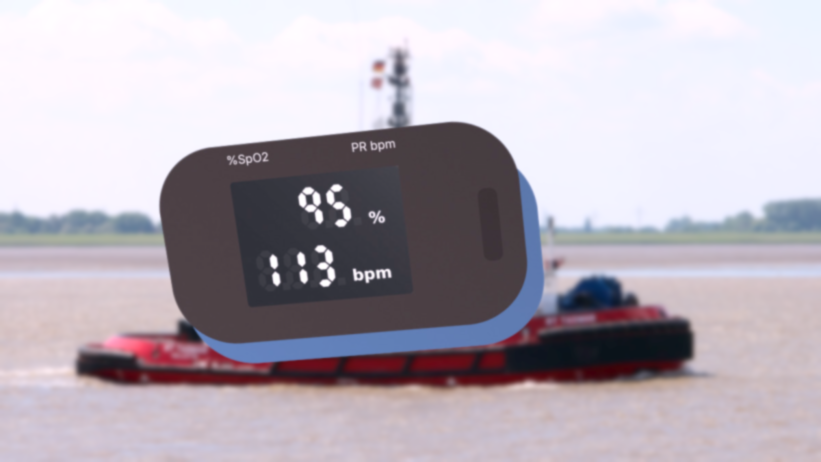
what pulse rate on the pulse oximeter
113 bpm
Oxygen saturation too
95 %
